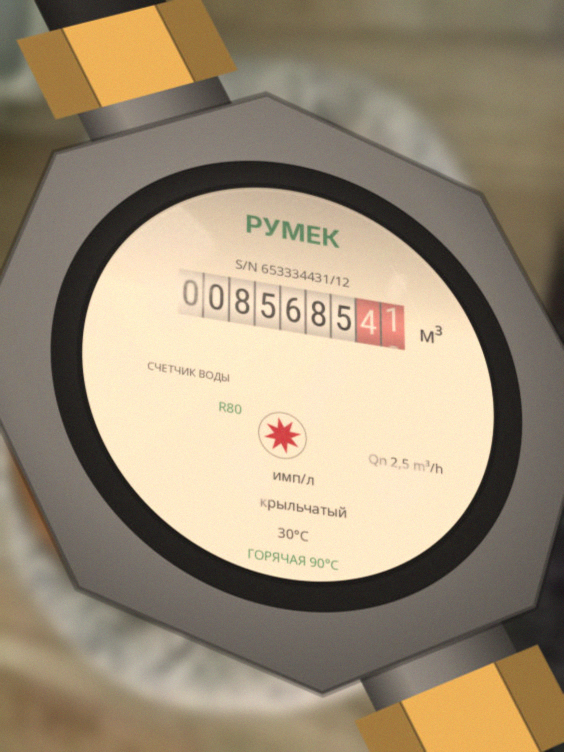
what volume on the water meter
85685.41 m³
